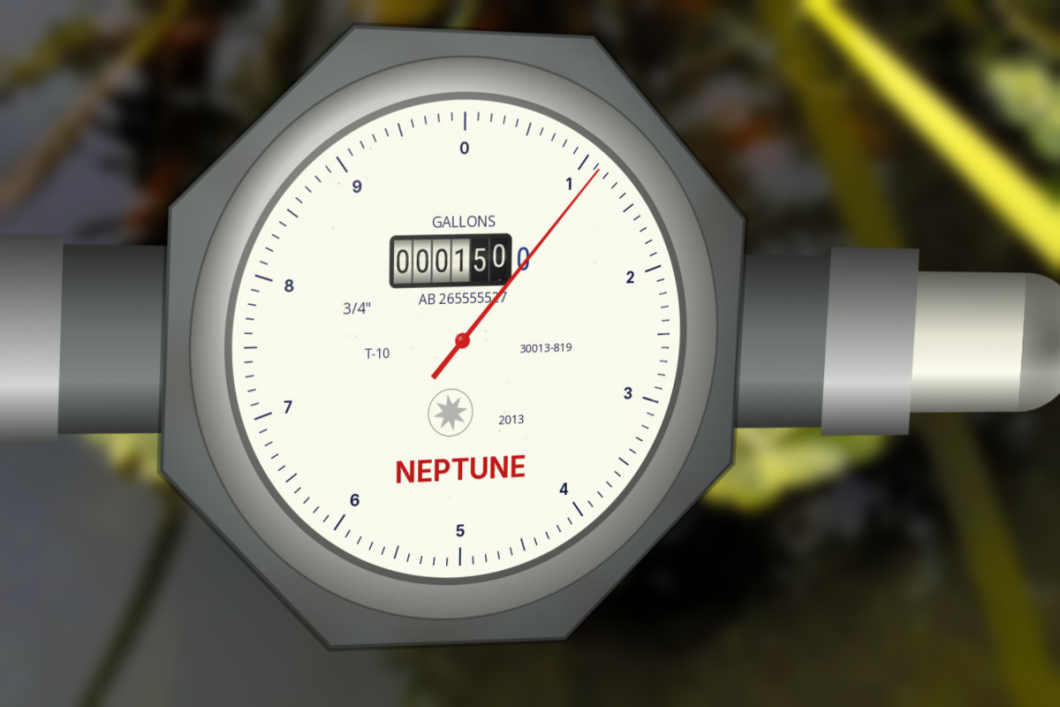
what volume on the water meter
1501.1 gal
